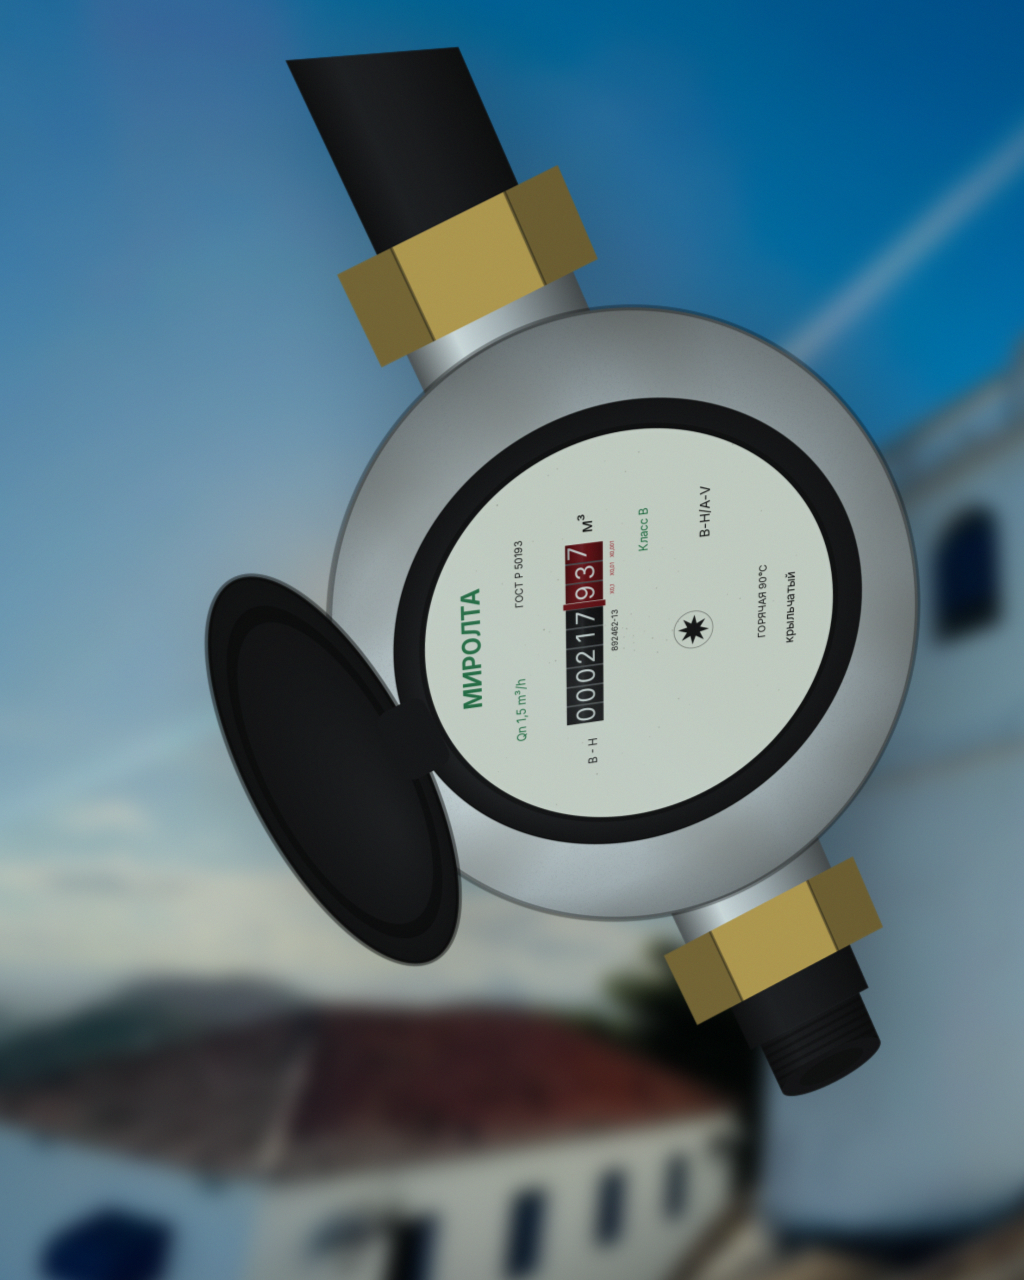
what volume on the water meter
217.937 m³
